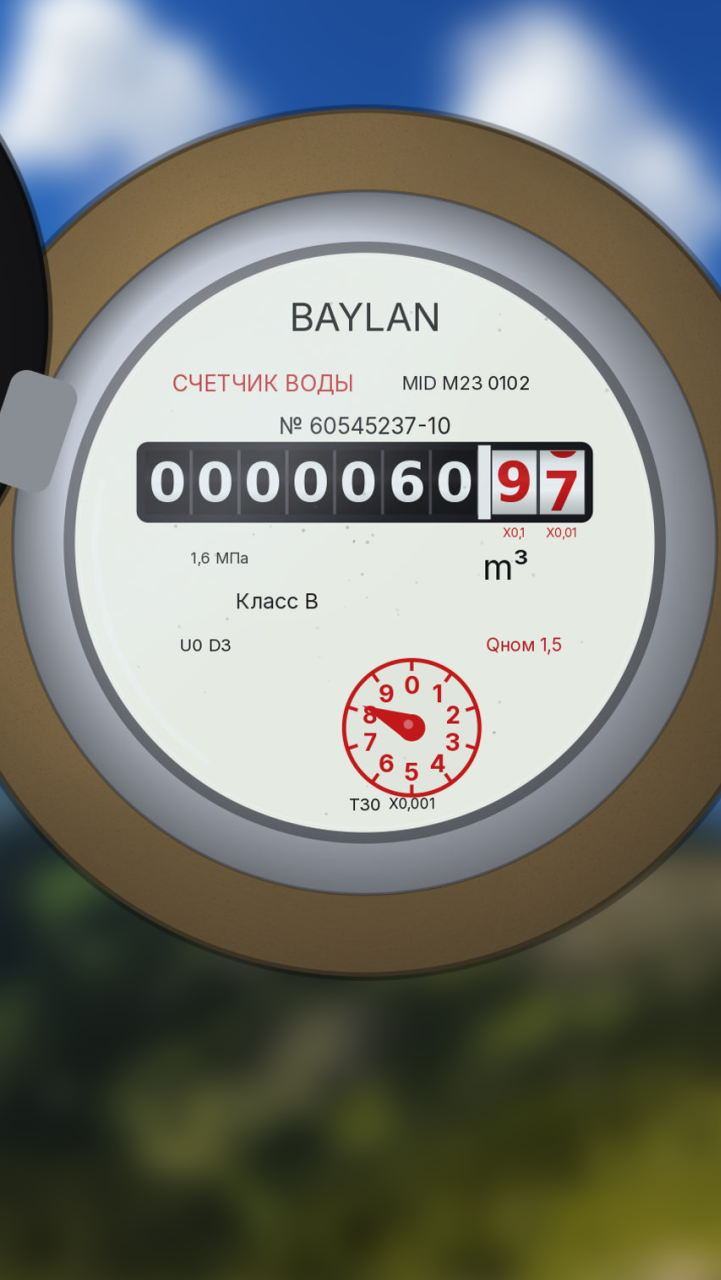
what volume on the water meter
60.968 m³
